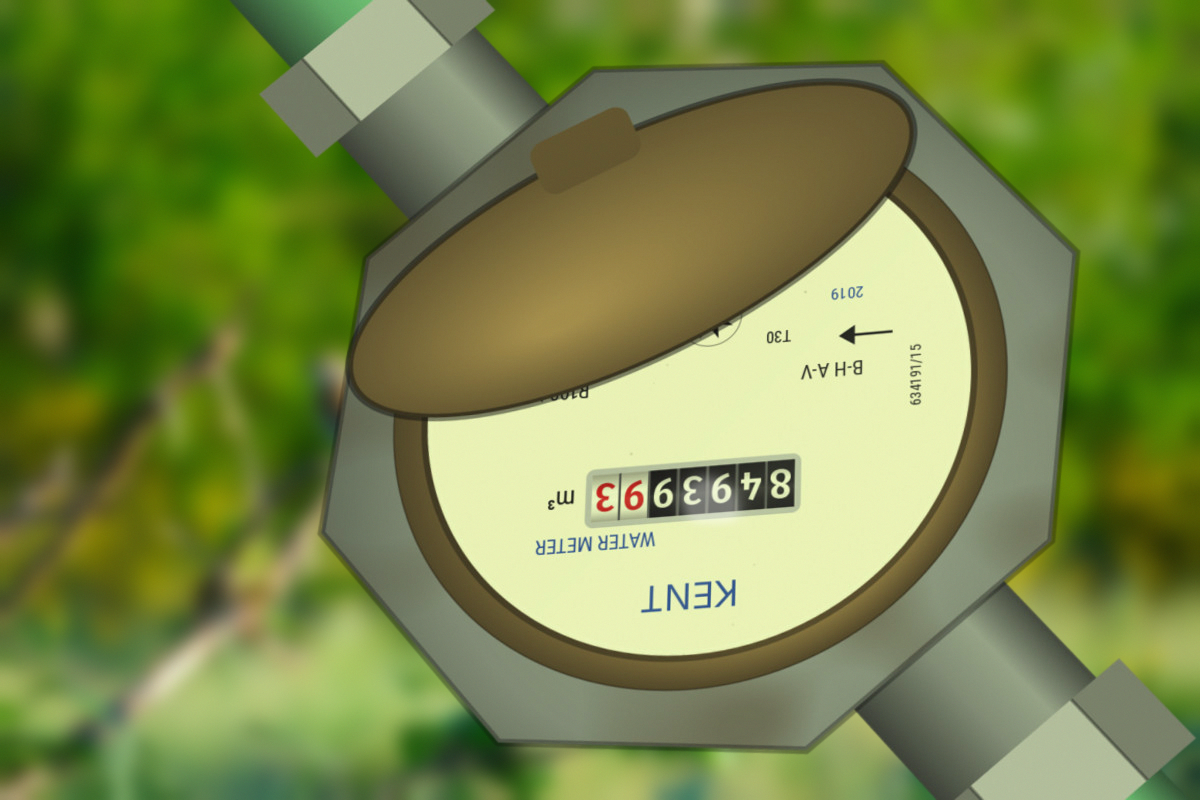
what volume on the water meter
84939.93 m³
